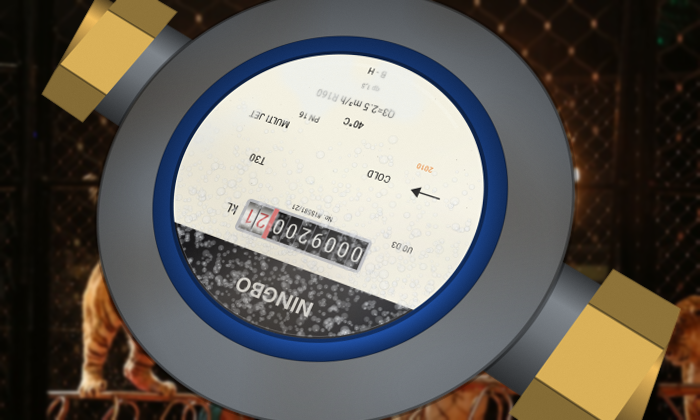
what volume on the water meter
9200.21 kL
